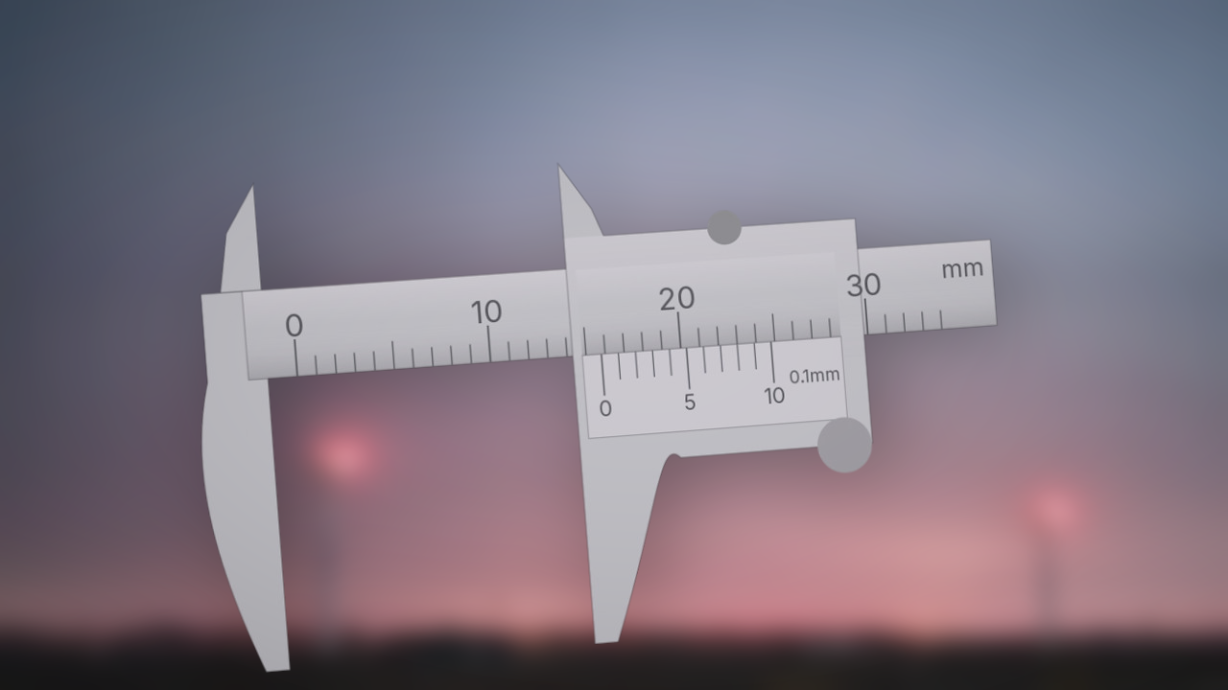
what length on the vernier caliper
15.8 mm
